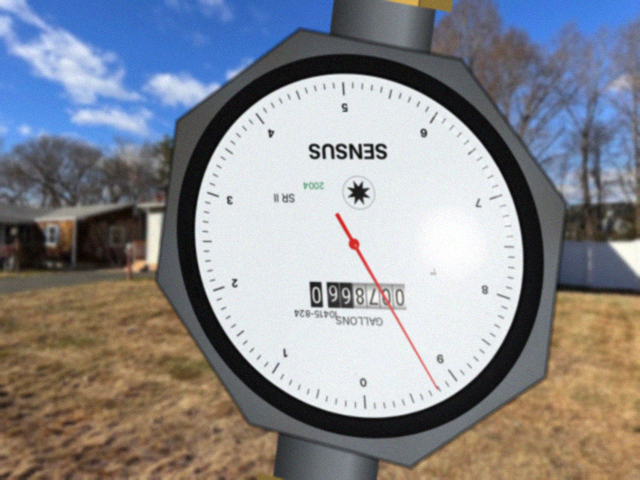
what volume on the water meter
78659.2 gal
